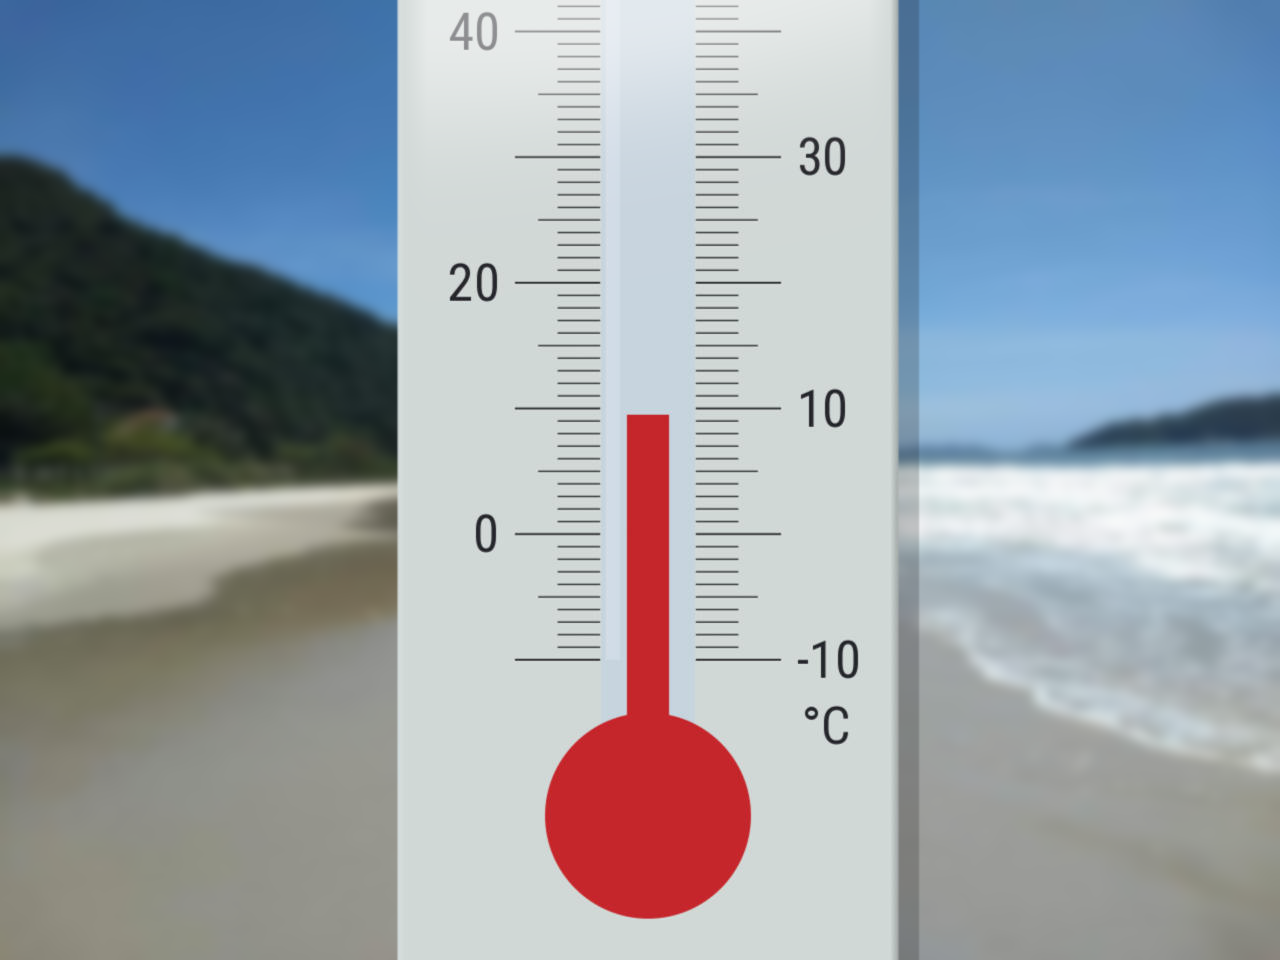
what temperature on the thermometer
9.5 °C
